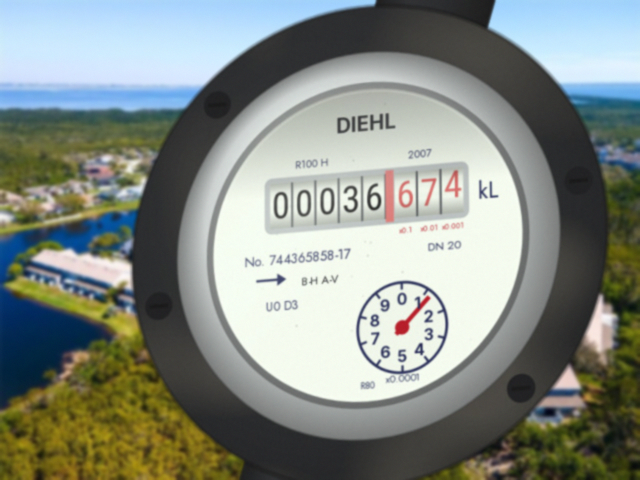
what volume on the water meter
36.6741 kL
